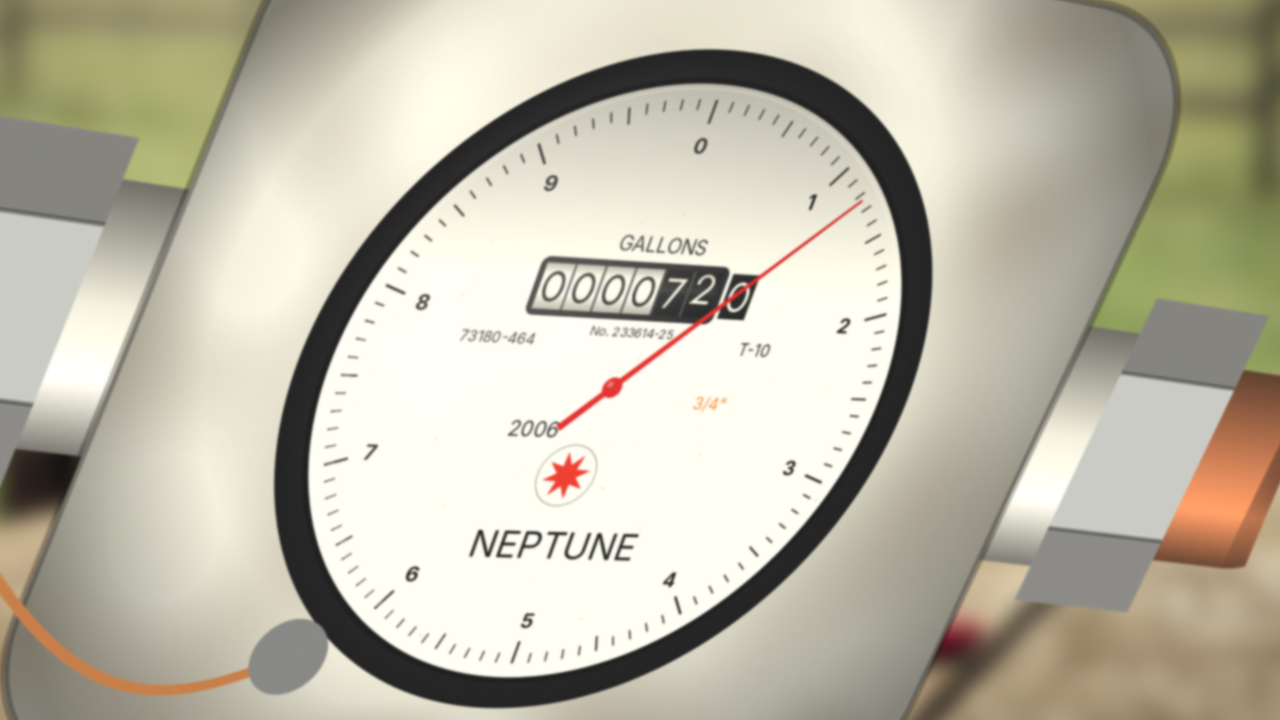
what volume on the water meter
721.2 gal
